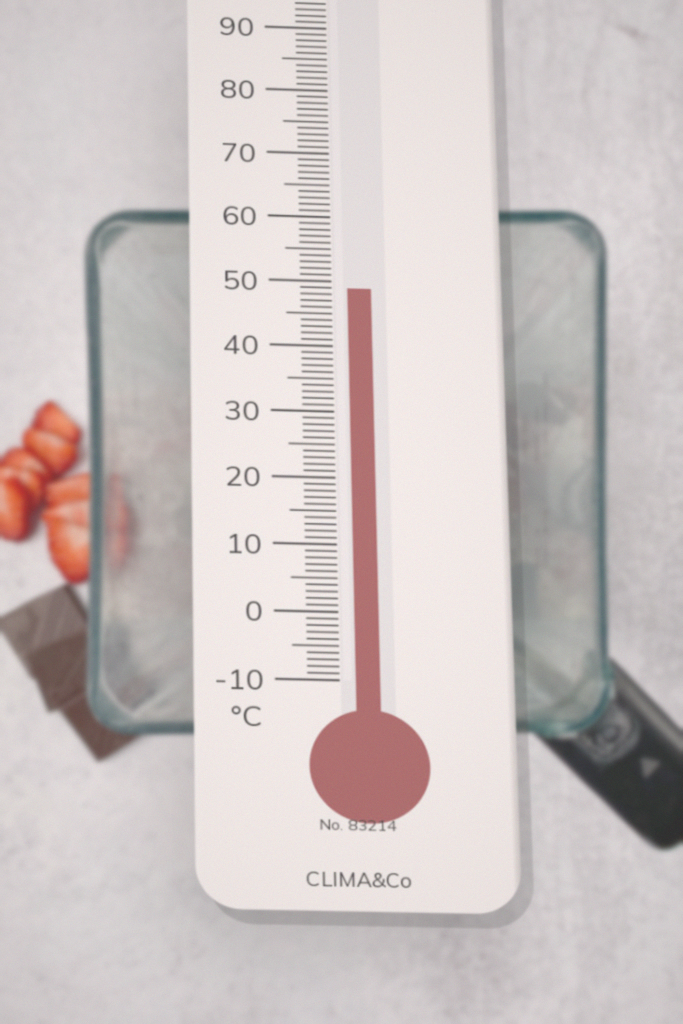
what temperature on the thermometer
49 °C
